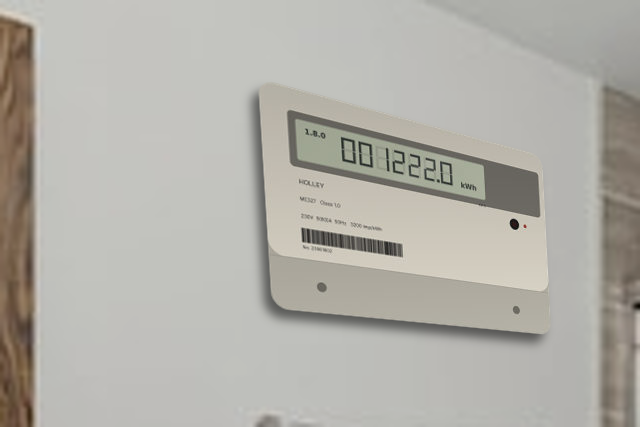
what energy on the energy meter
1222.0 kWh
